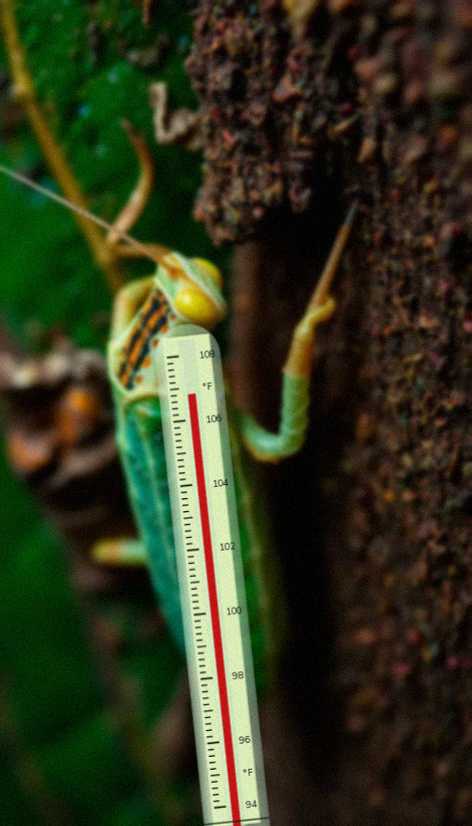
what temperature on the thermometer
106.8 °F
